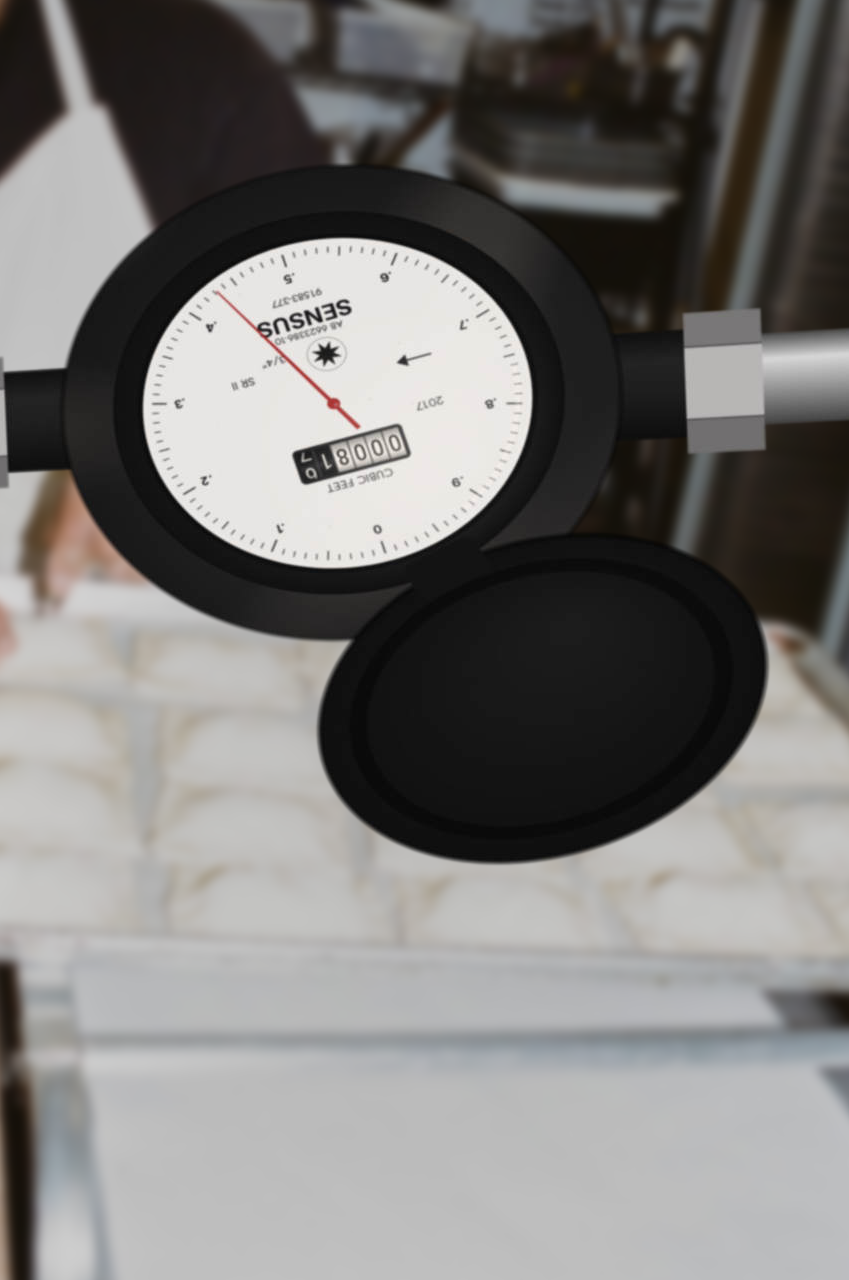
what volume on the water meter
816.43 ft³
